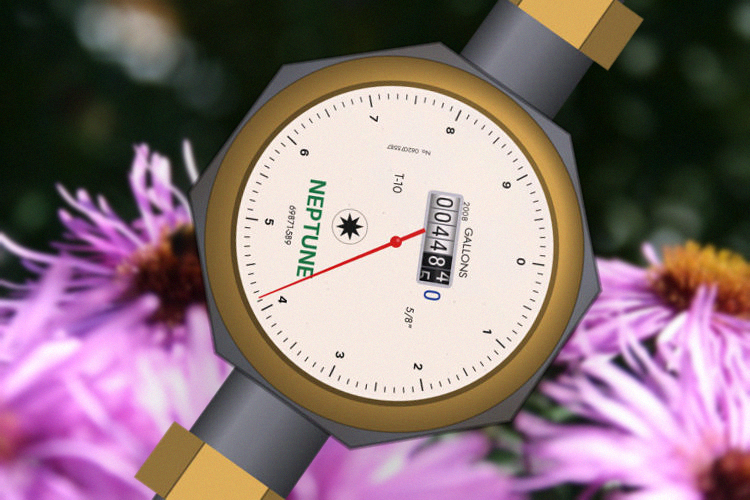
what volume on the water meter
44844.1 gal
